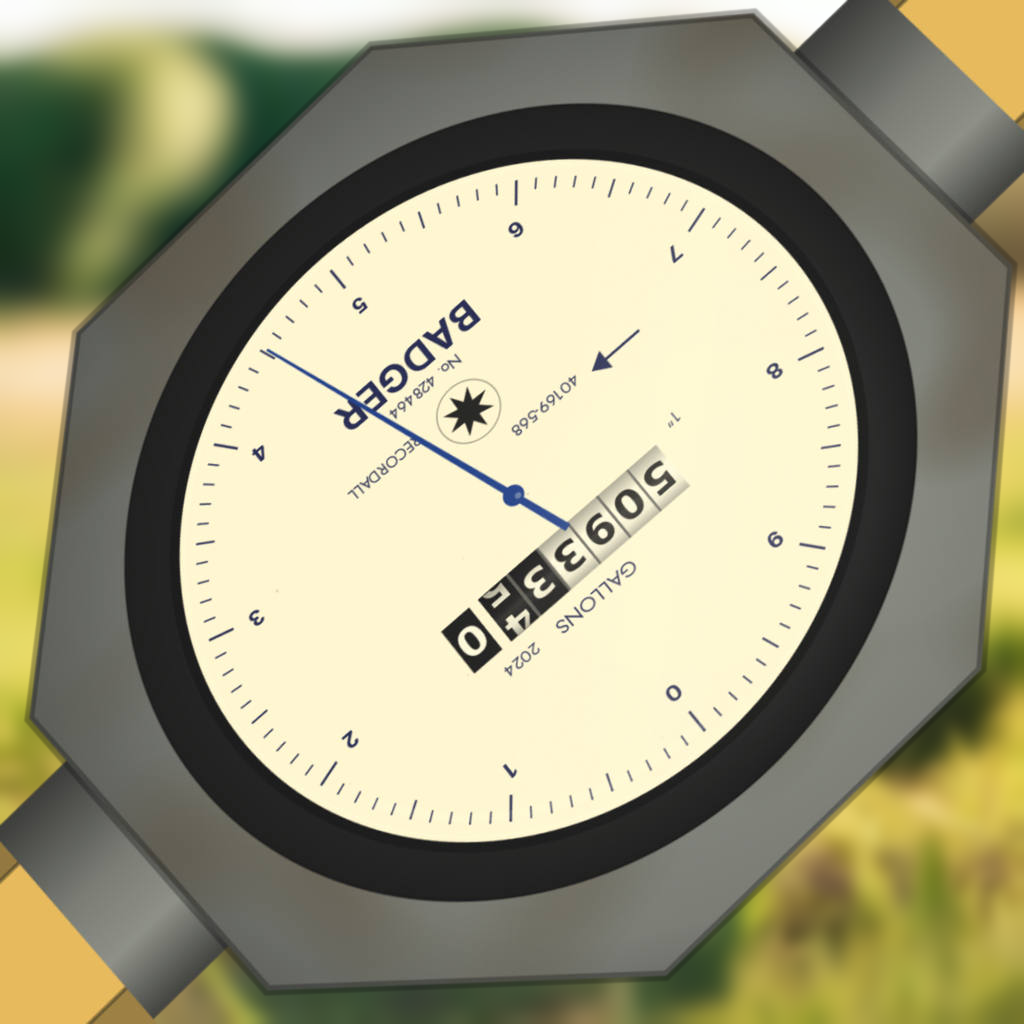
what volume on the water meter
5093344.5 gal
